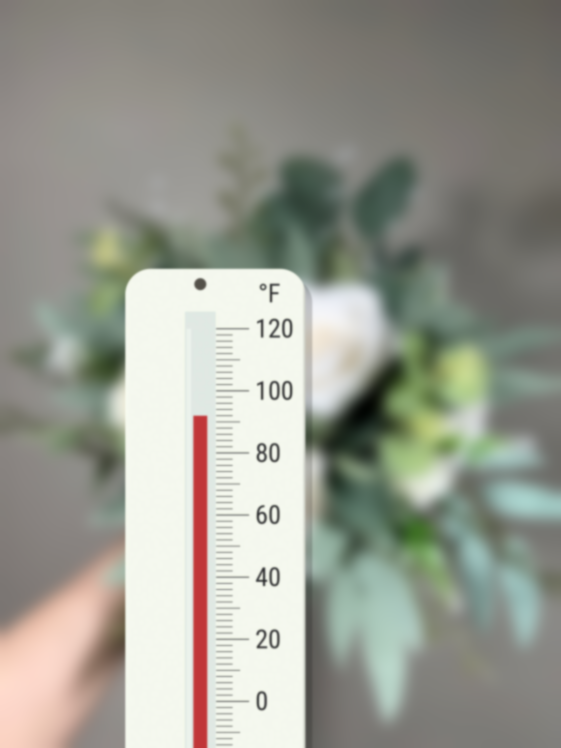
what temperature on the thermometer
92 °F
